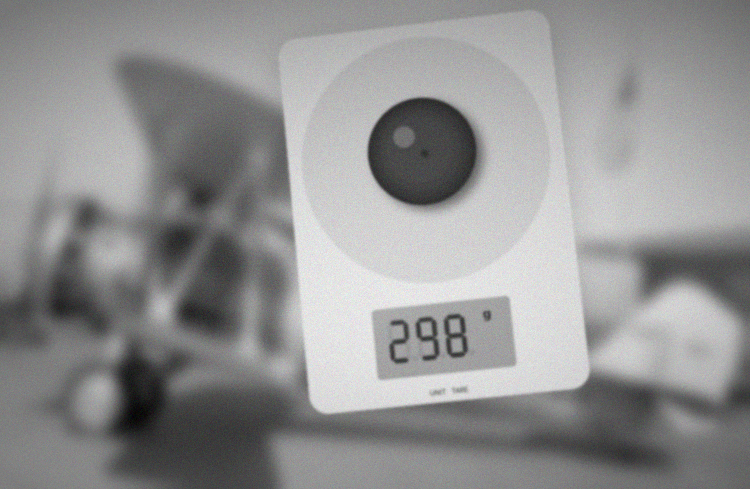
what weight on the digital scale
298 g
